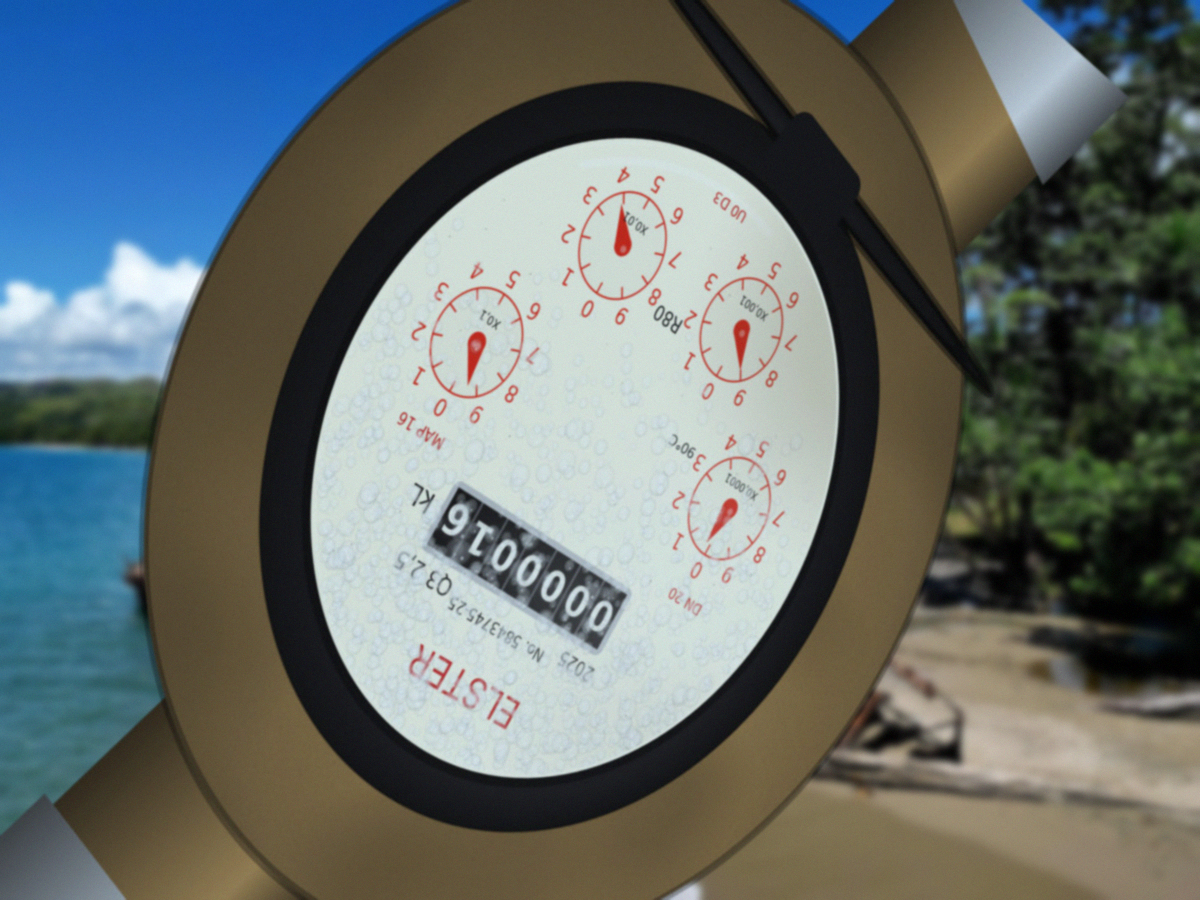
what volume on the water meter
15.9390 kL
